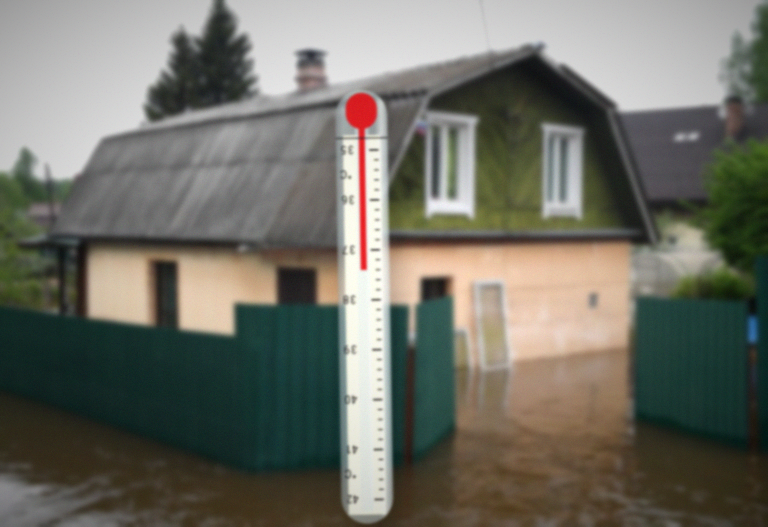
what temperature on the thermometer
37.4 °C
